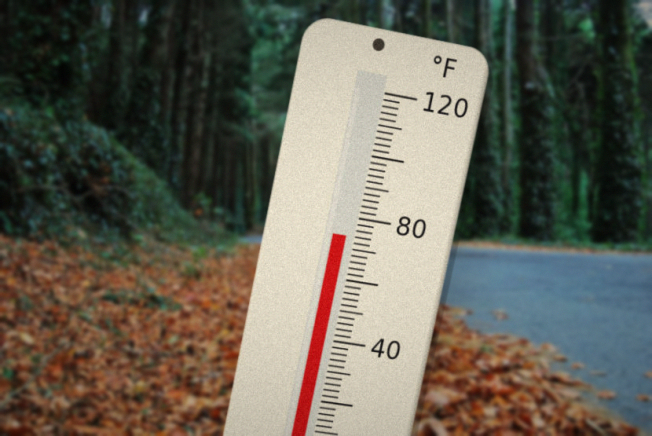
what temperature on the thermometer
74 °F
